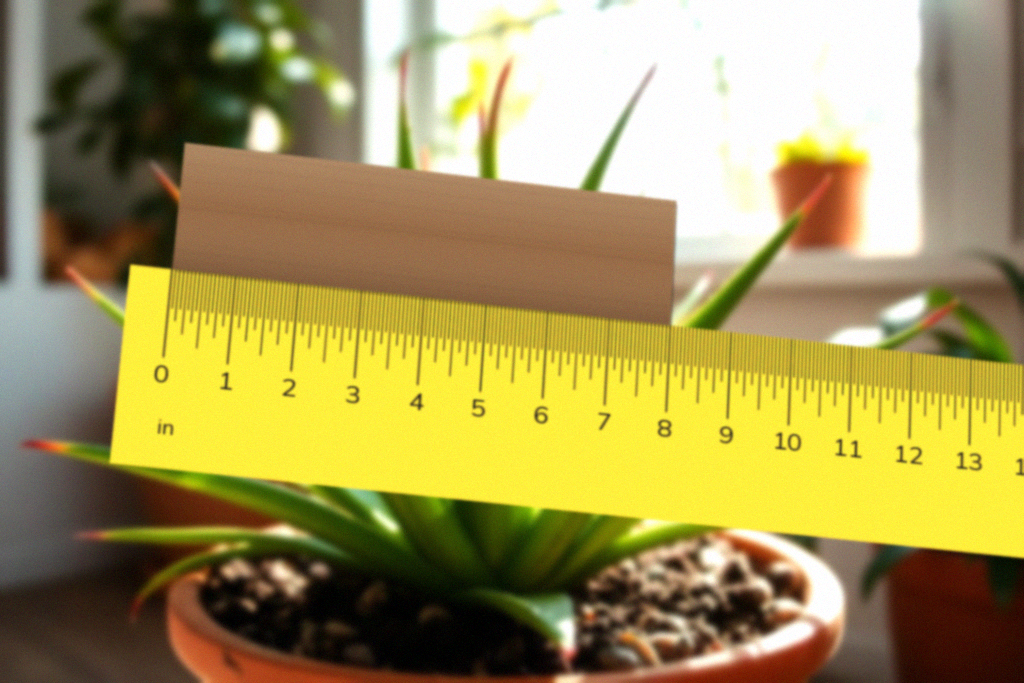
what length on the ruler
8 in
